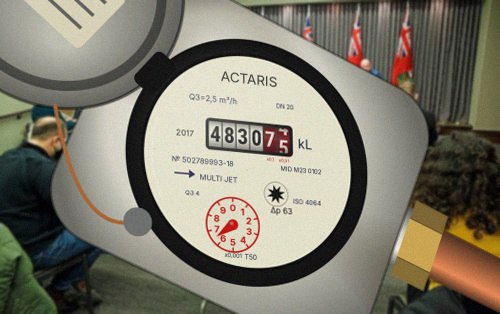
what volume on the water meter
4830.746 kL
